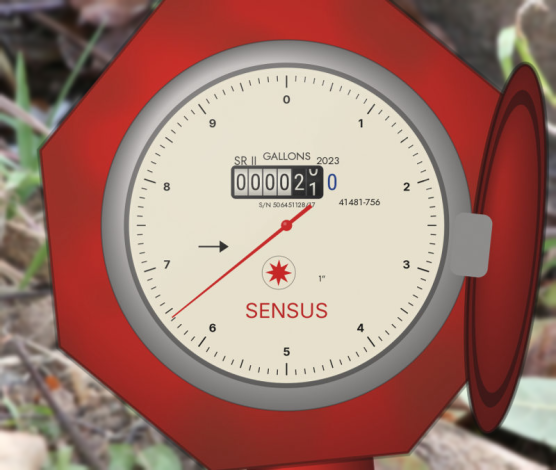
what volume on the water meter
206.4 gal
